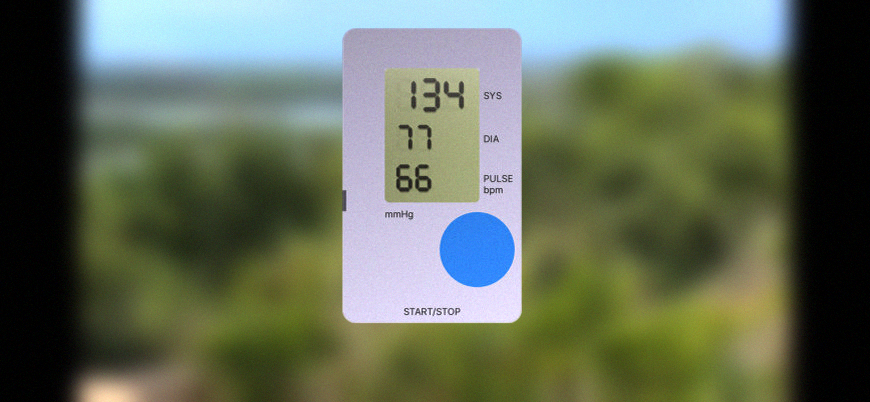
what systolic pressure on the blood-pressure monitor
134 mmHg
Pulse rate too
66 bpm
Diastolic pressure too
77 mmHg
